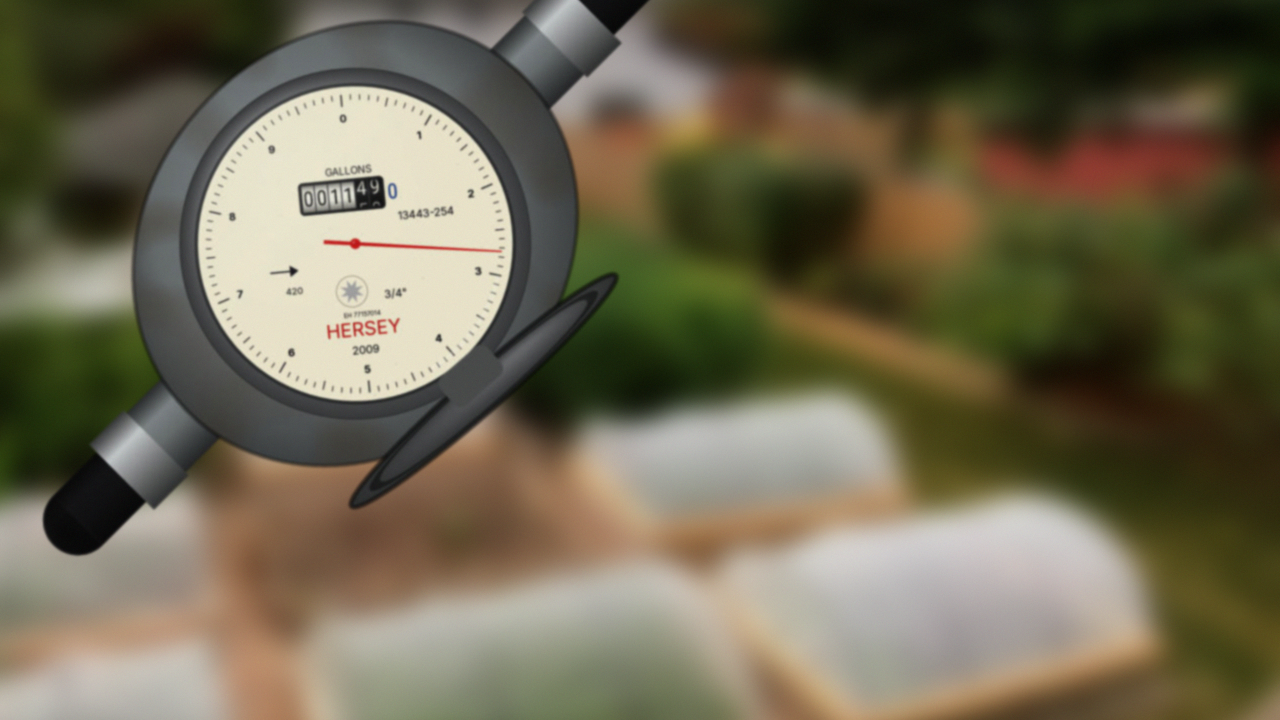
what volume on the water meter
11492.7 gal
